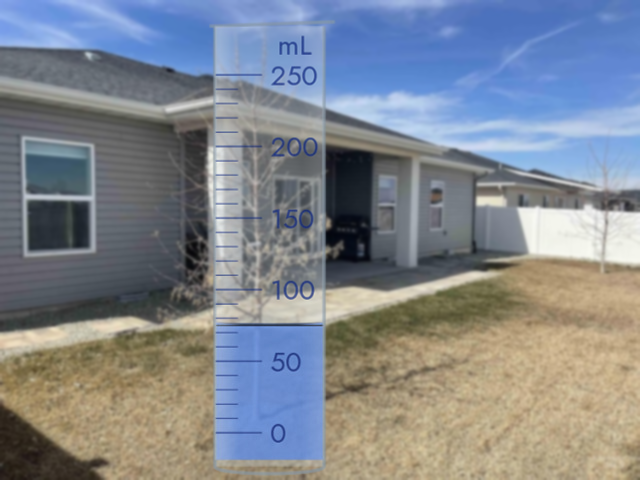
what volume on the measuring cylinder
75 mL
